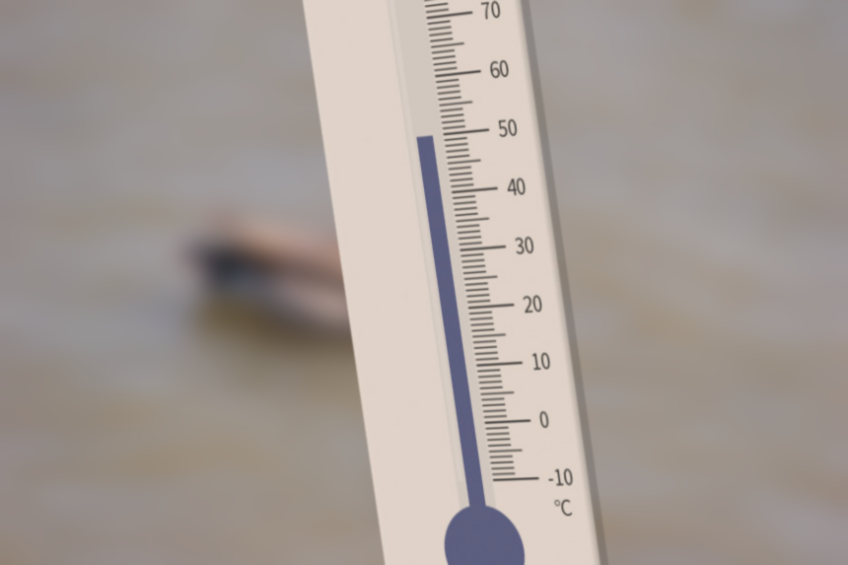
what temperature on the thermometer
50 °C
